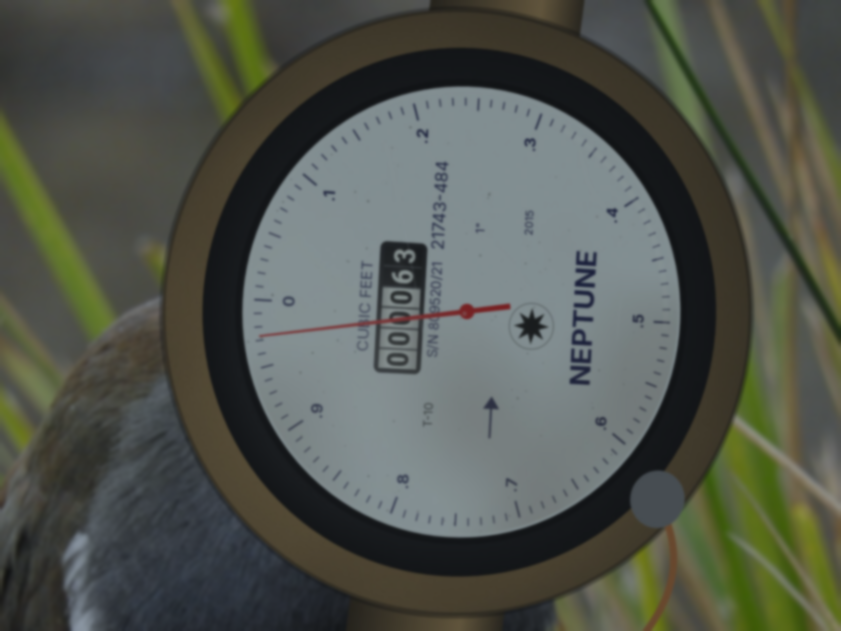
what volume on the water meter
62.97 ft³
